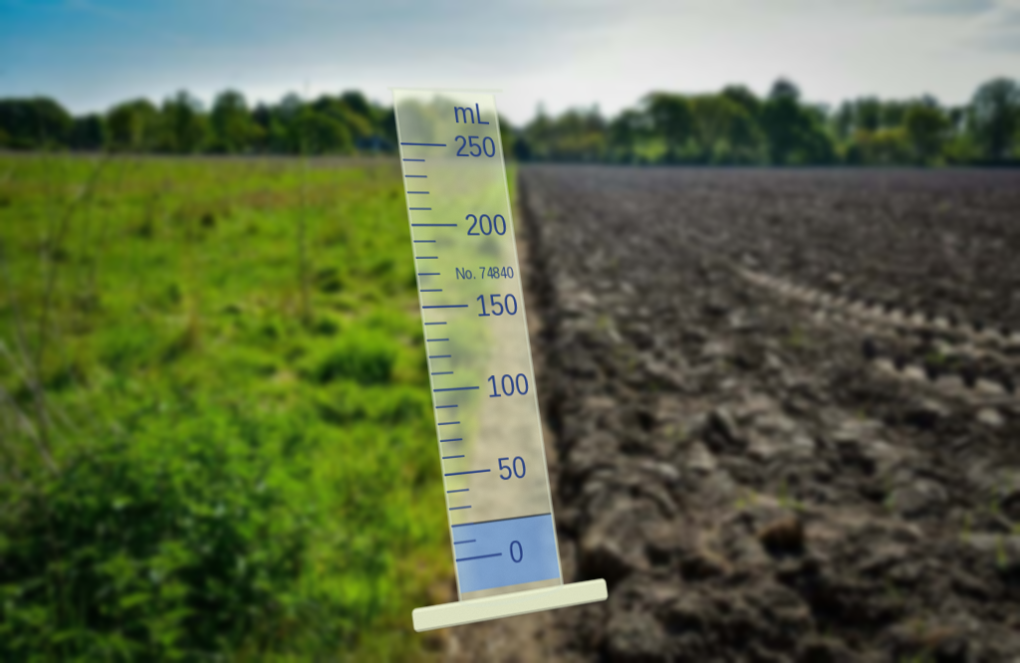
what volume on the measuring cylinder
20 mL
